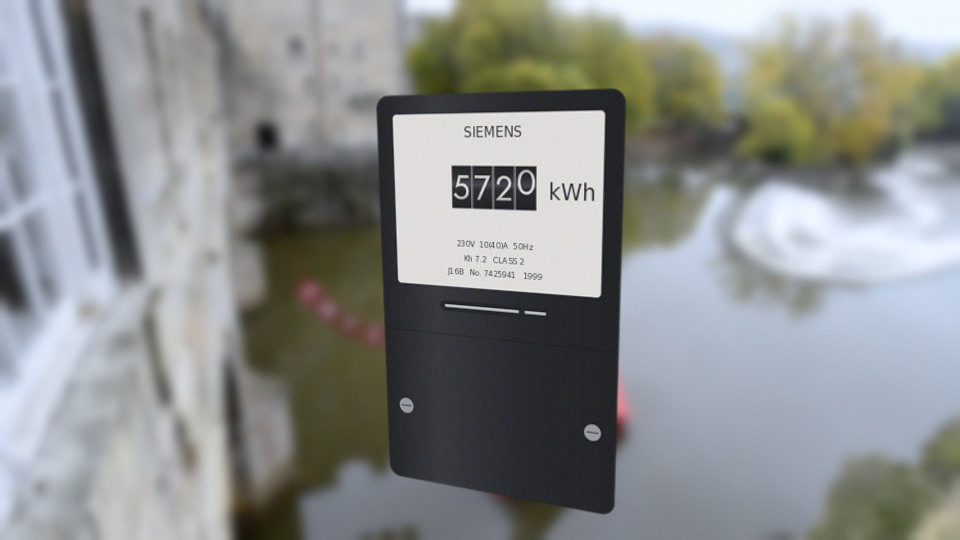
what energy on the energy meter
5720 kWh
